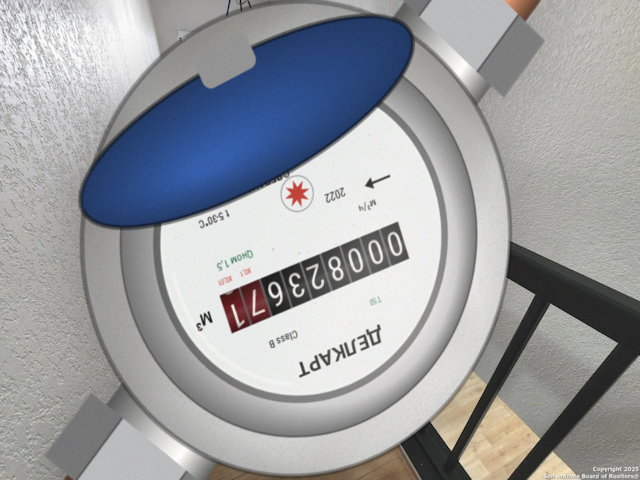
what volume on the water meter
8236.71 m³
